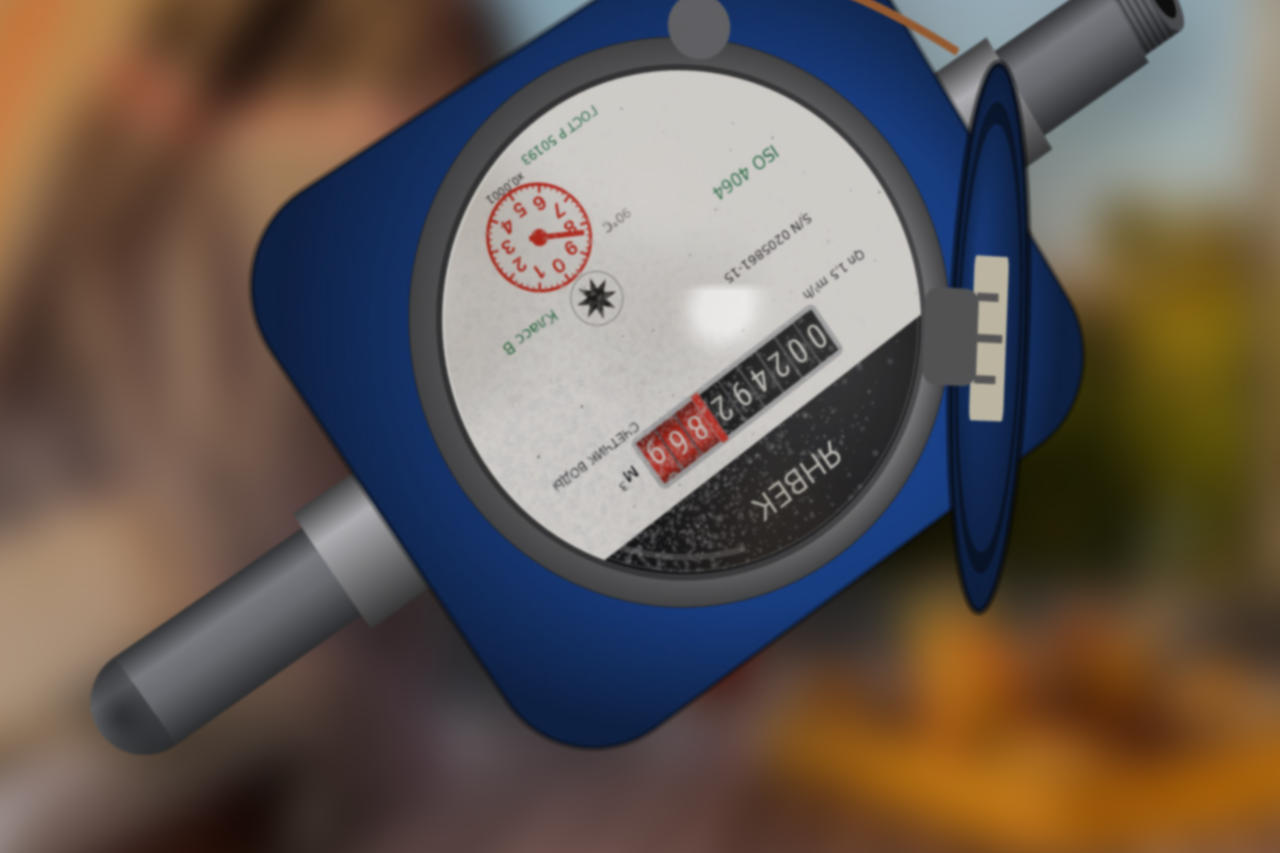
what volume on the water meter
2492.8688 m³
